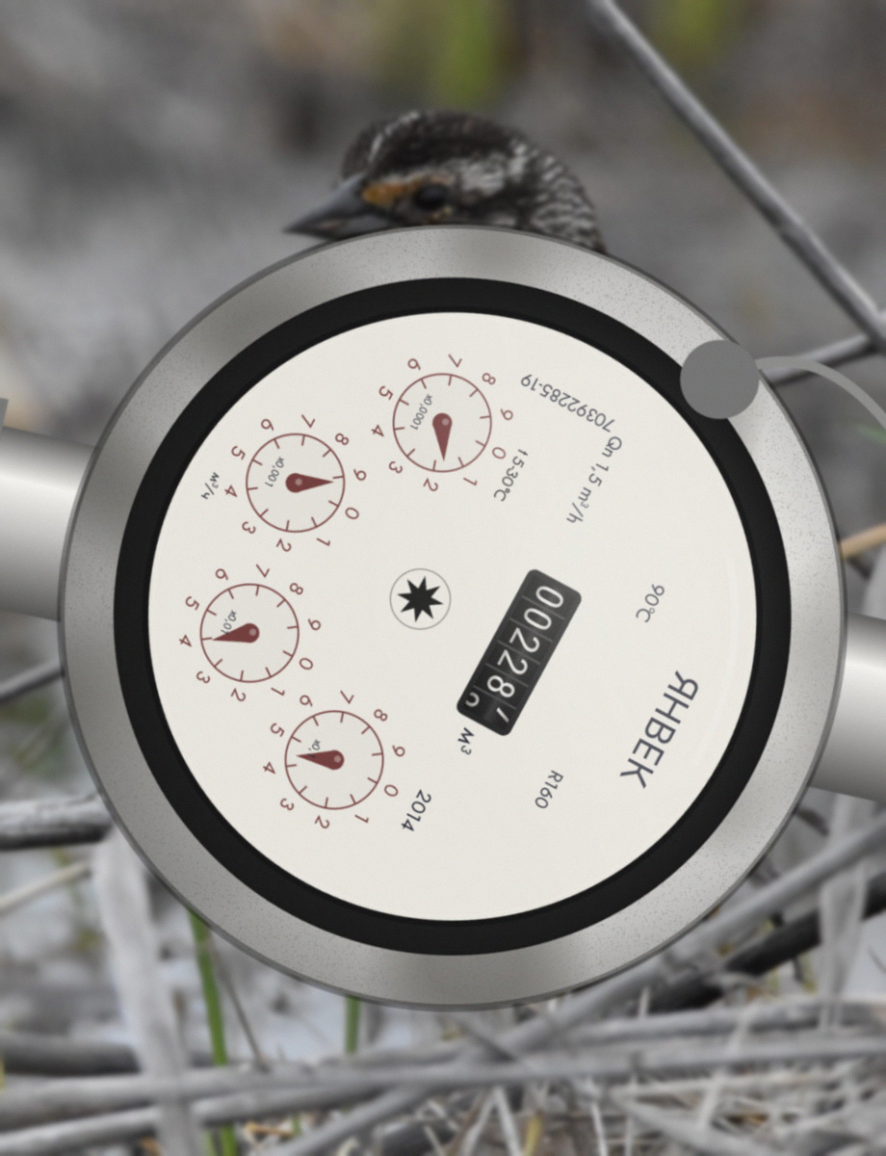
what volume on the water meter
2287.4391 m³
